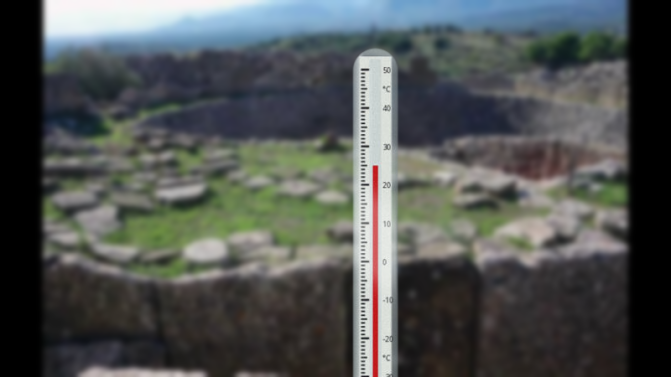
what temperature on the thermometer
25 °C
